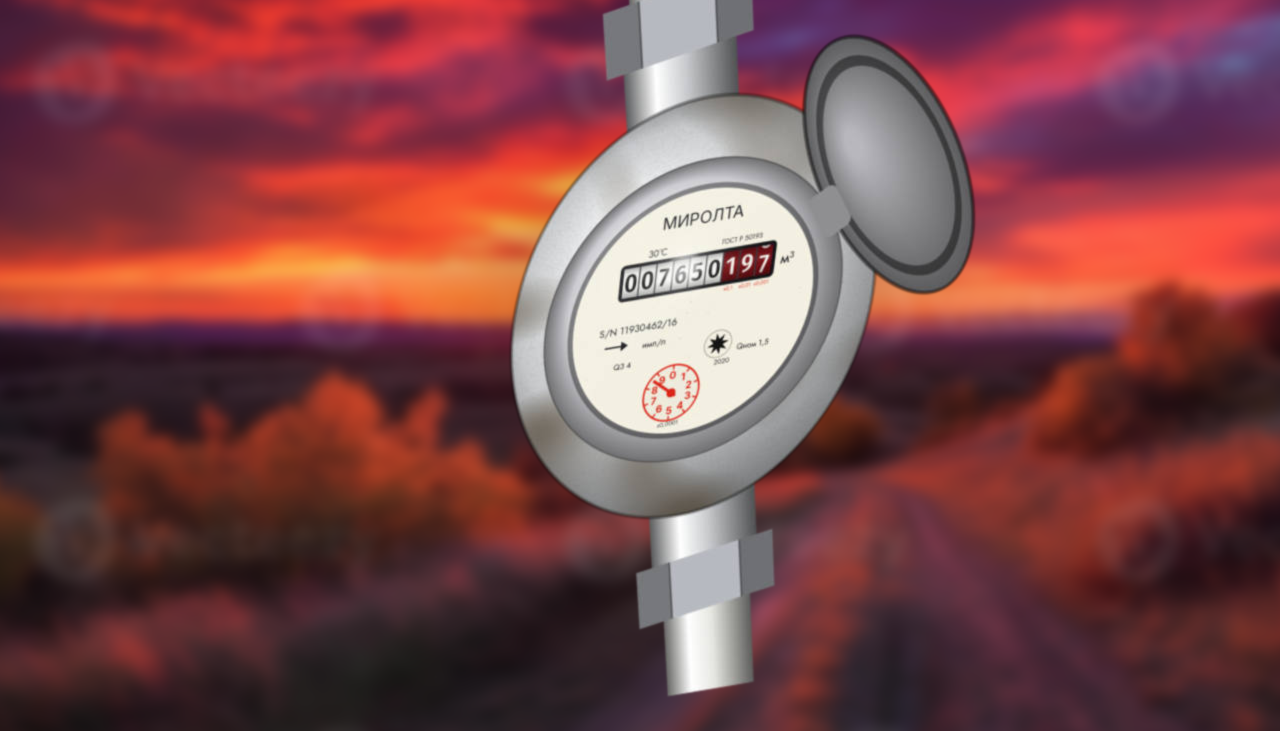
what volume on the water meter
7650.1968 m³
